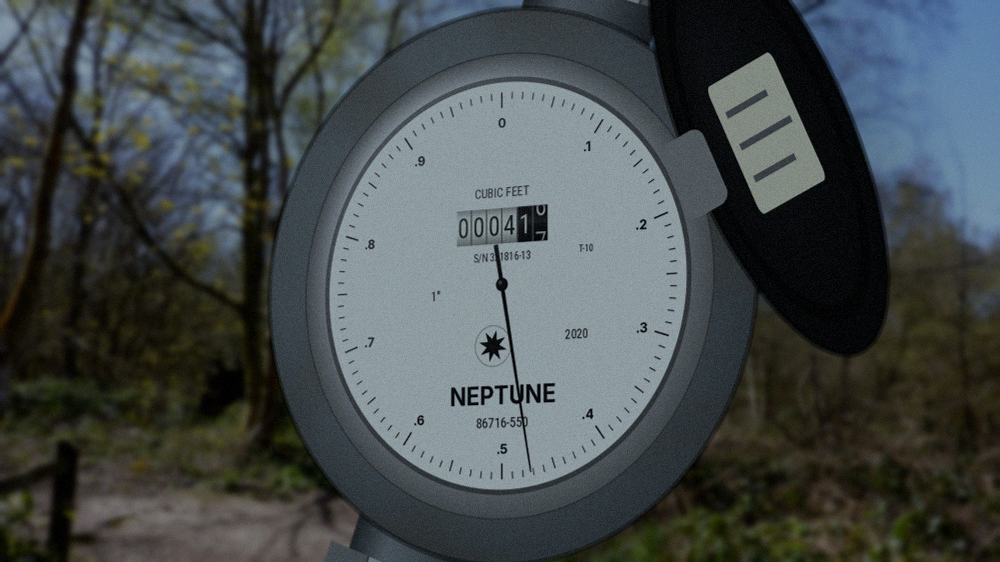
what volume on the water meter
416.47 ft³
